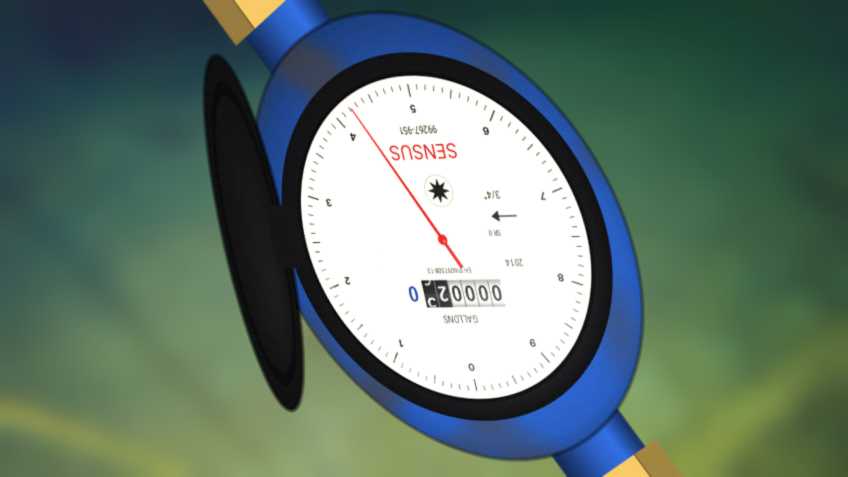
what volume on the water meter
254.2 gal
